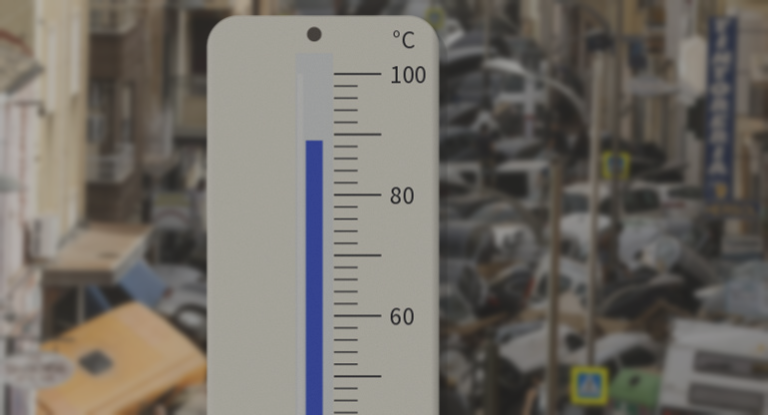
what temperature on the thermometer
89 °C
